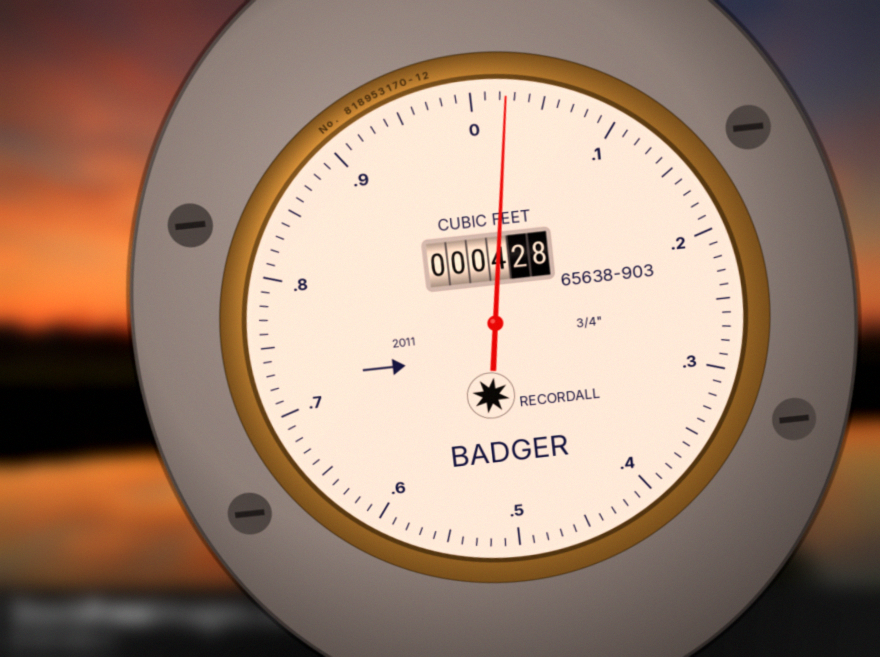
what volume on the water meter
428.02 ft³
